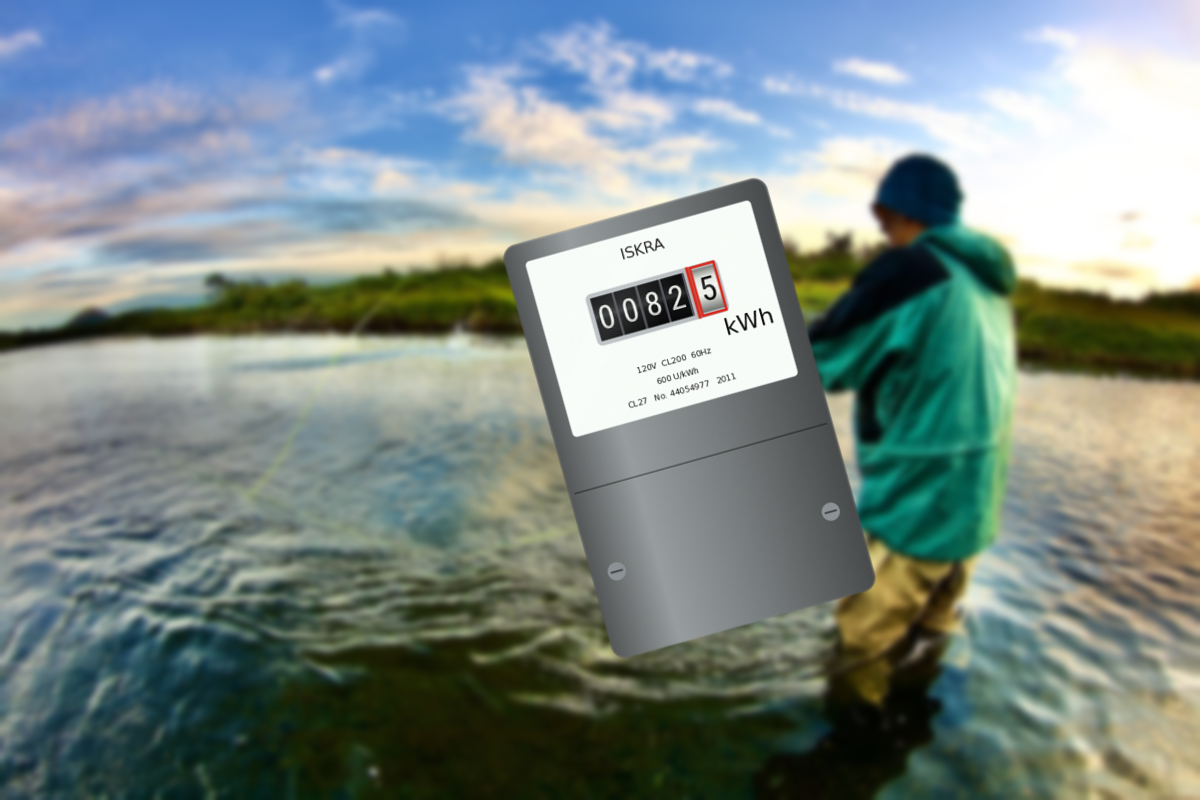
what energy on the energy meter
82.5 kWh
